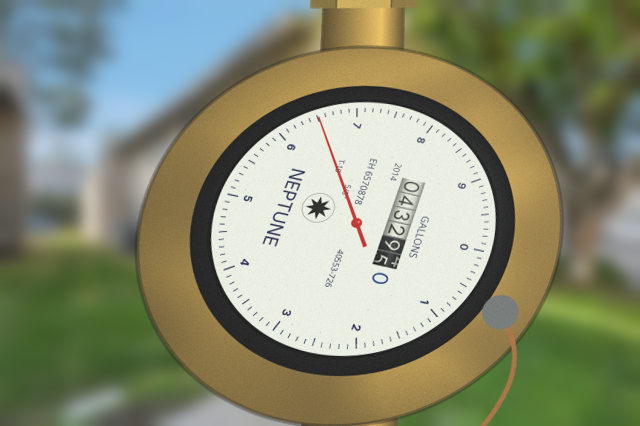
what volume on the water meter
432946.5 gal
